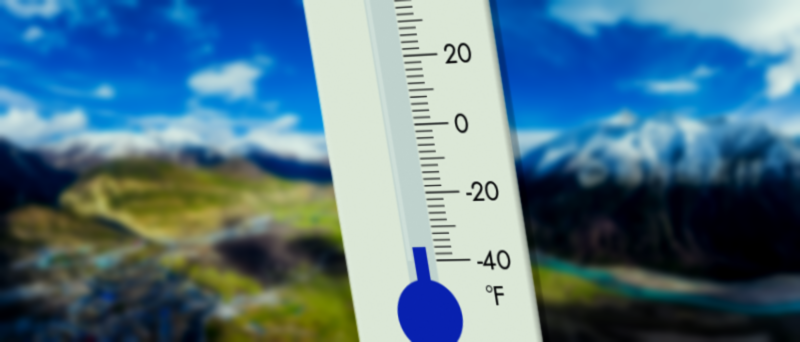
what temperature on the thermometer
-36 °F
